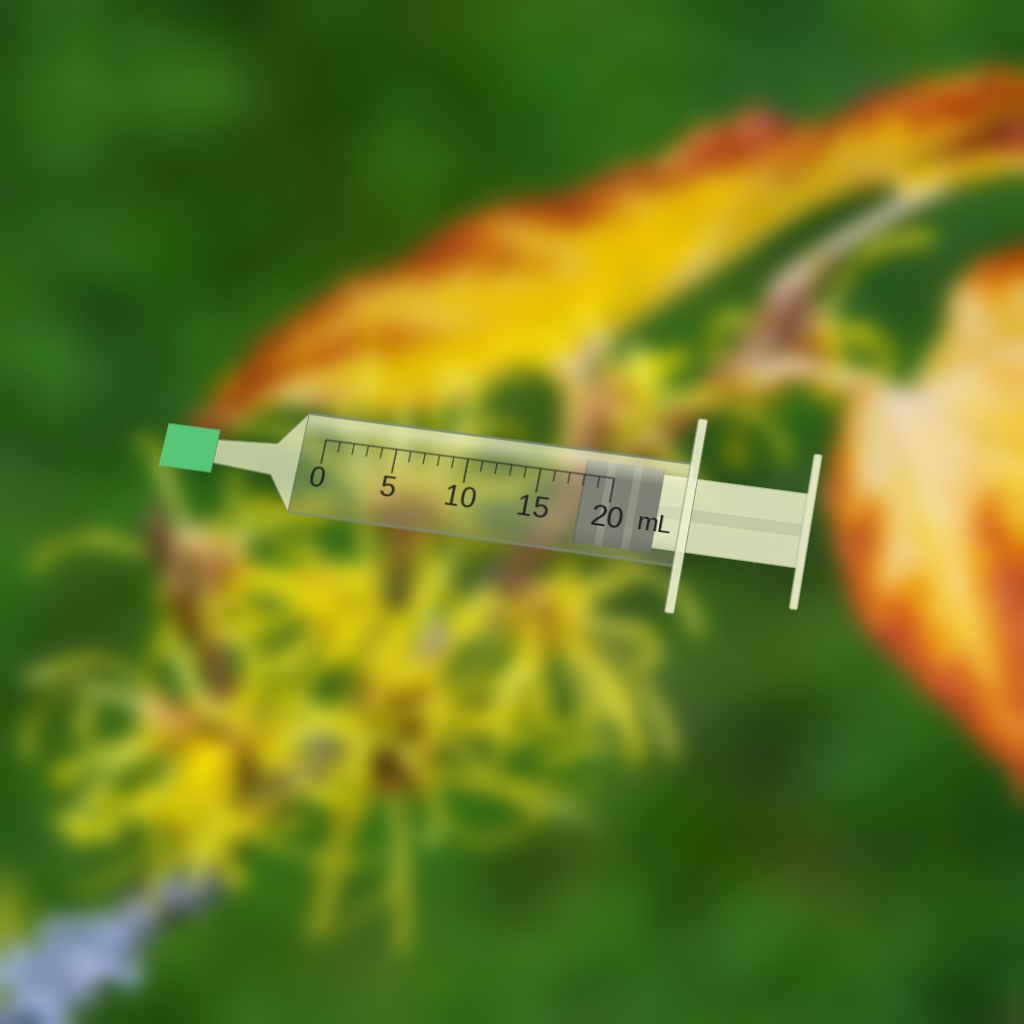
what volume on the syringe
18 mL
